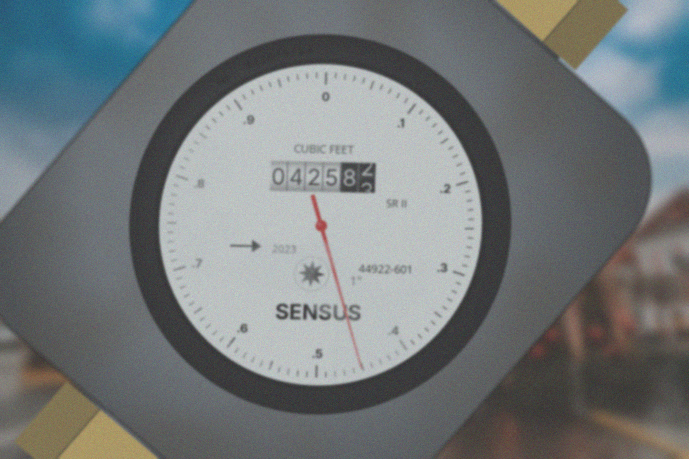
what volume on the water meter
42582.45 ft³
